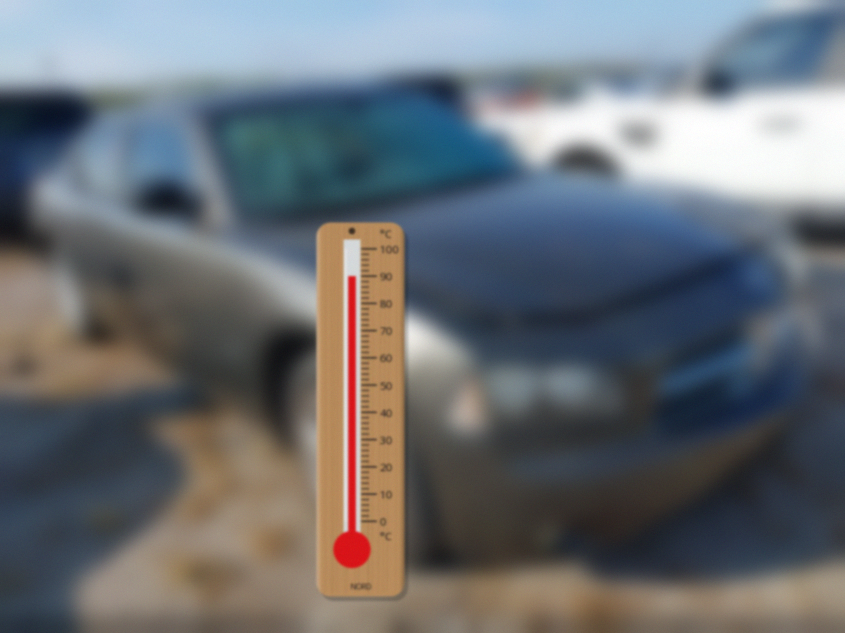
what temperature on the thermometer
90 °C
